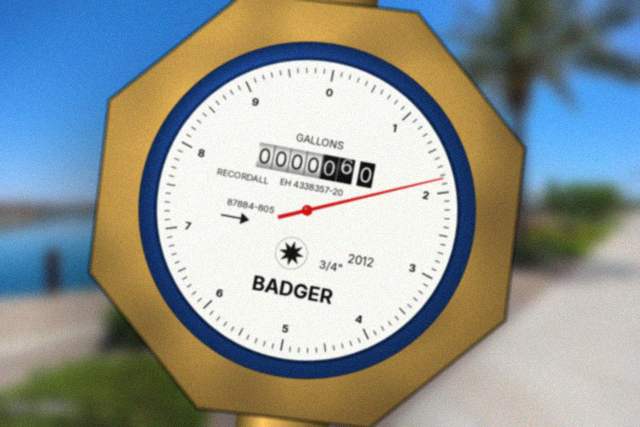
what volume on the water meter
61.8 gal
